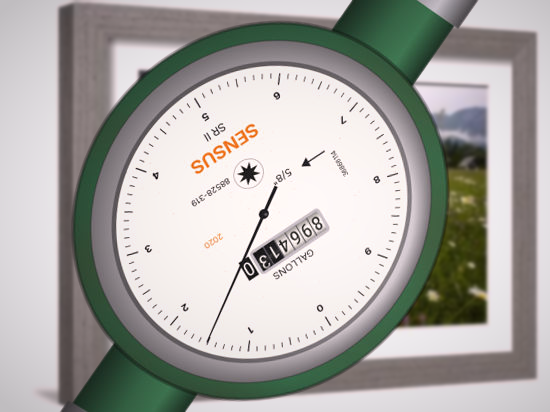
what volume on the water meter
8964131.5 gal
